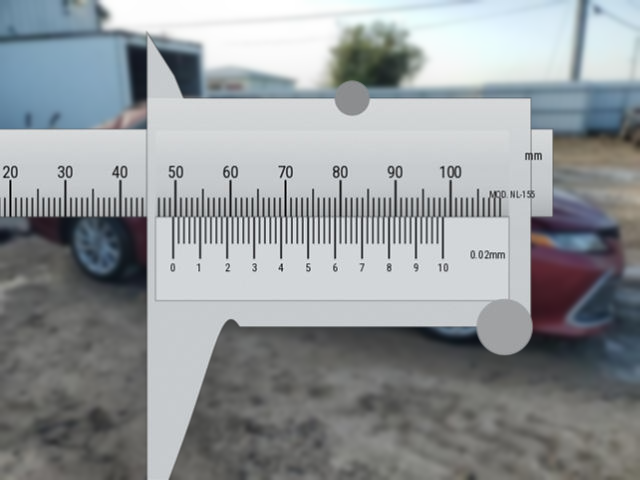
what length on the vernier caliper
49.6 mm
